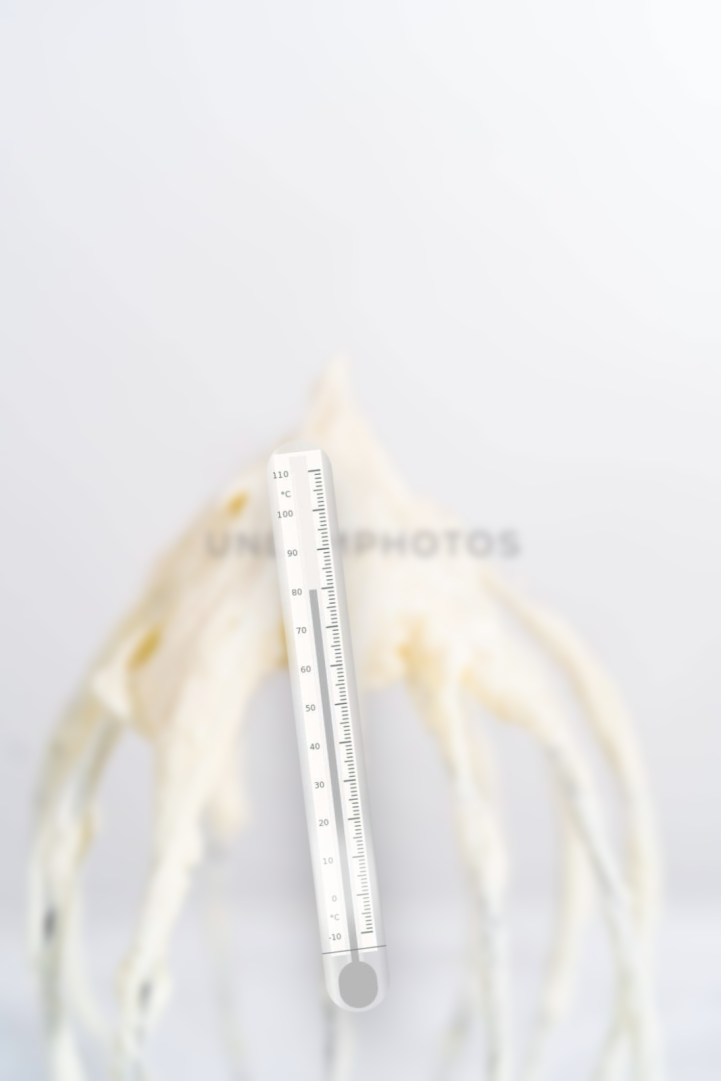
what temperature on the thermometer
80 °C
